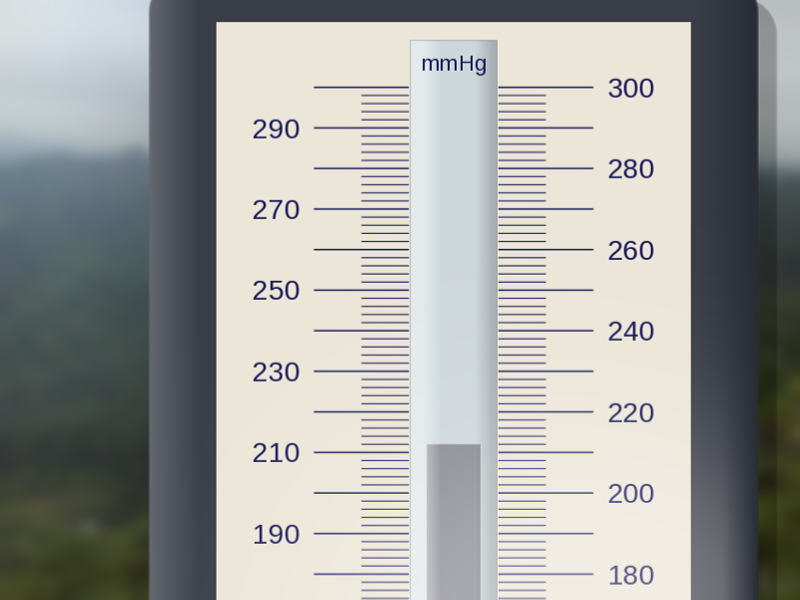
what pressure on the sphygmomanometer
212 mmHg
